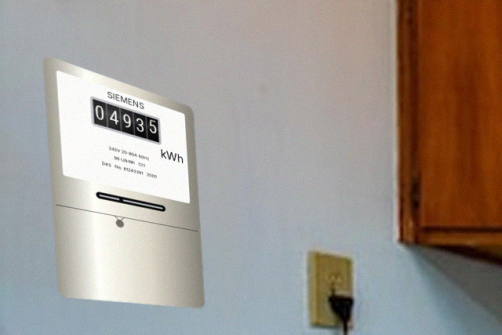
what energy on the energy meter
4935 kWh
